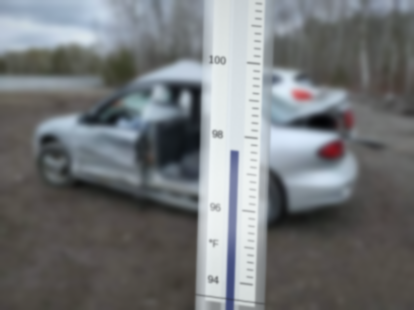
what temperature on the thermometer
97.6 °F
